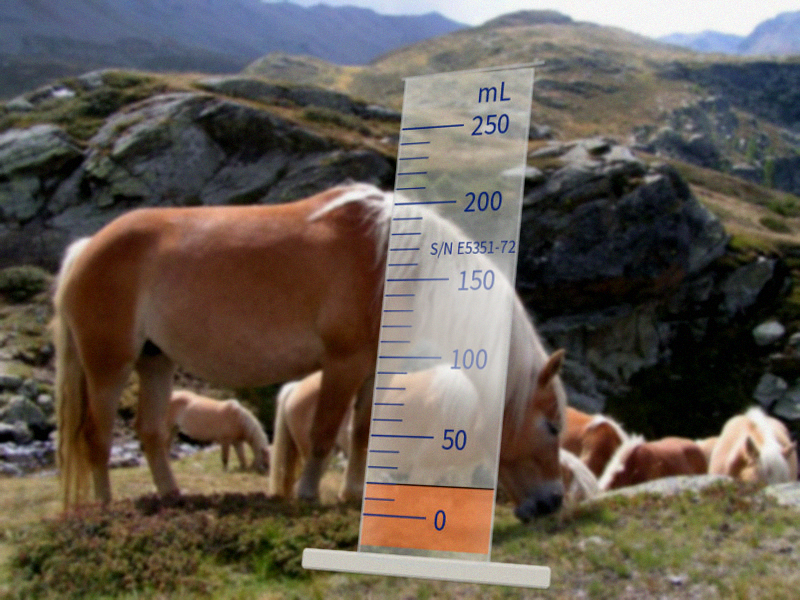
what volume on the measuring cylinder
20 mL
